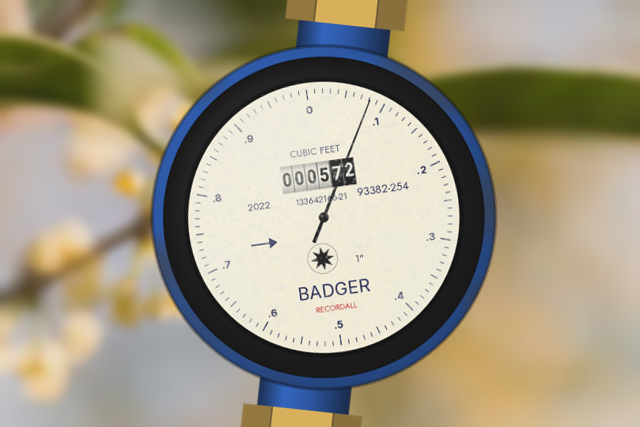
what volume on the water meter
572.08 ft³
